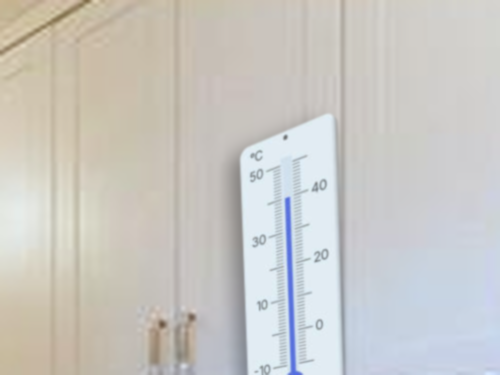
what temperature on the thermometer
40 °C
